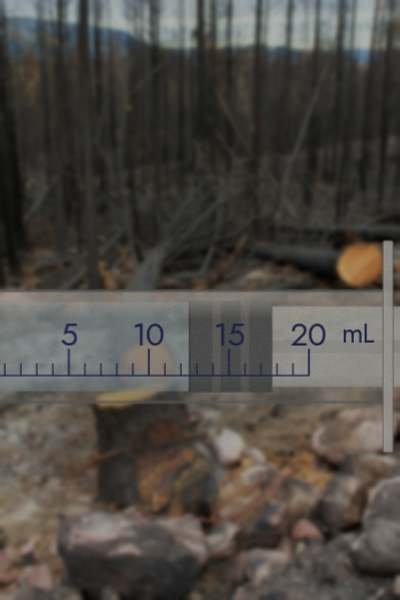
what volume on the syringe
12.5 mL
